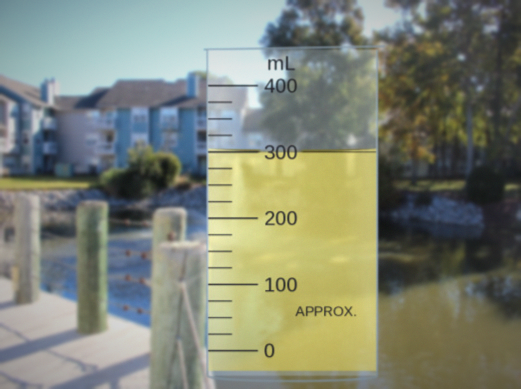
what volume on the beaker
300 mL
